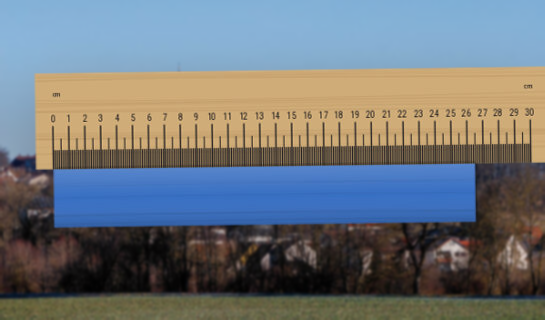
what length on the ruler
26.5 cm
